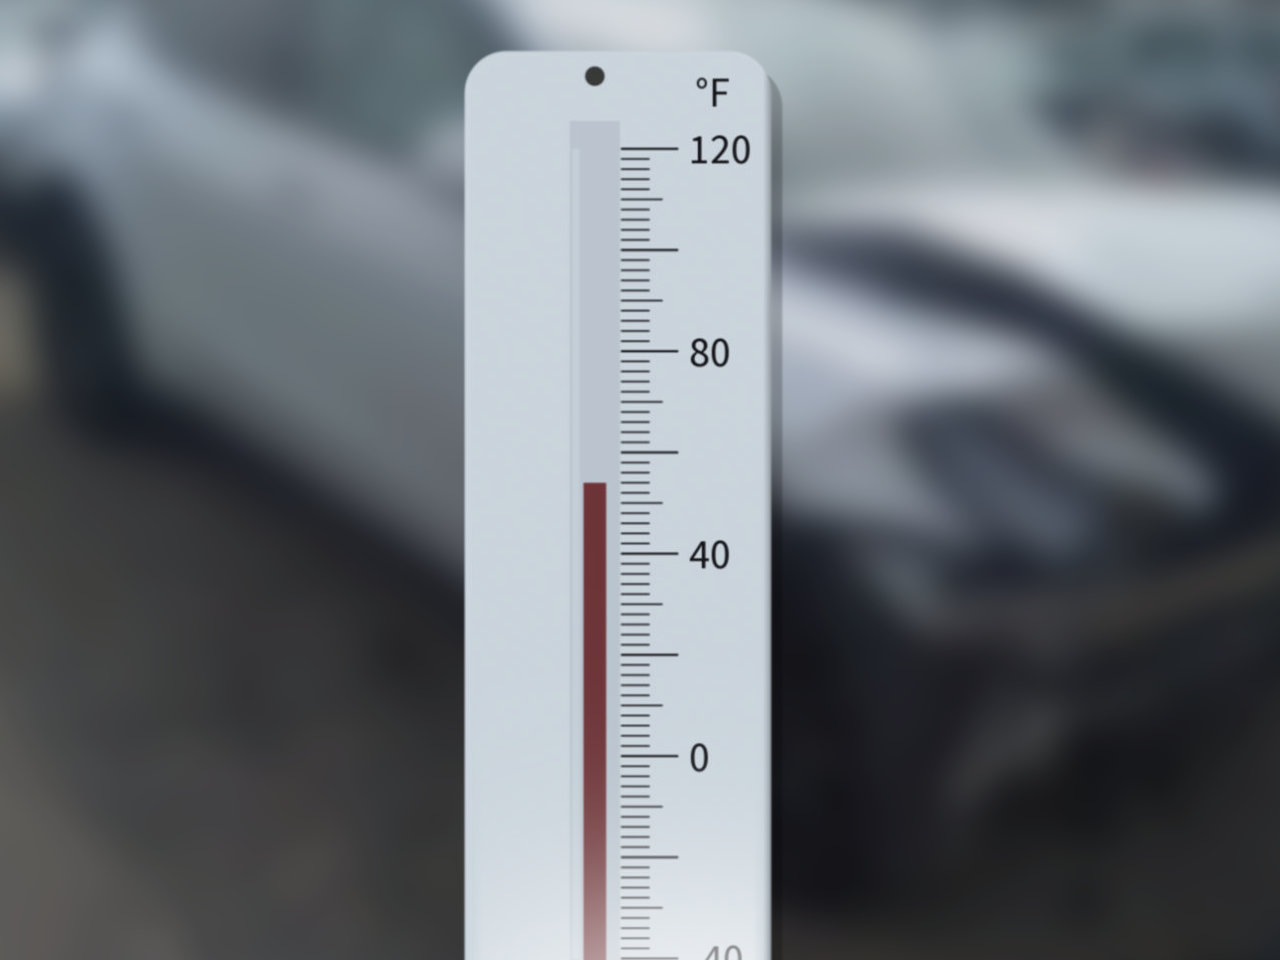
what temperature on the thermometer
54 °F
